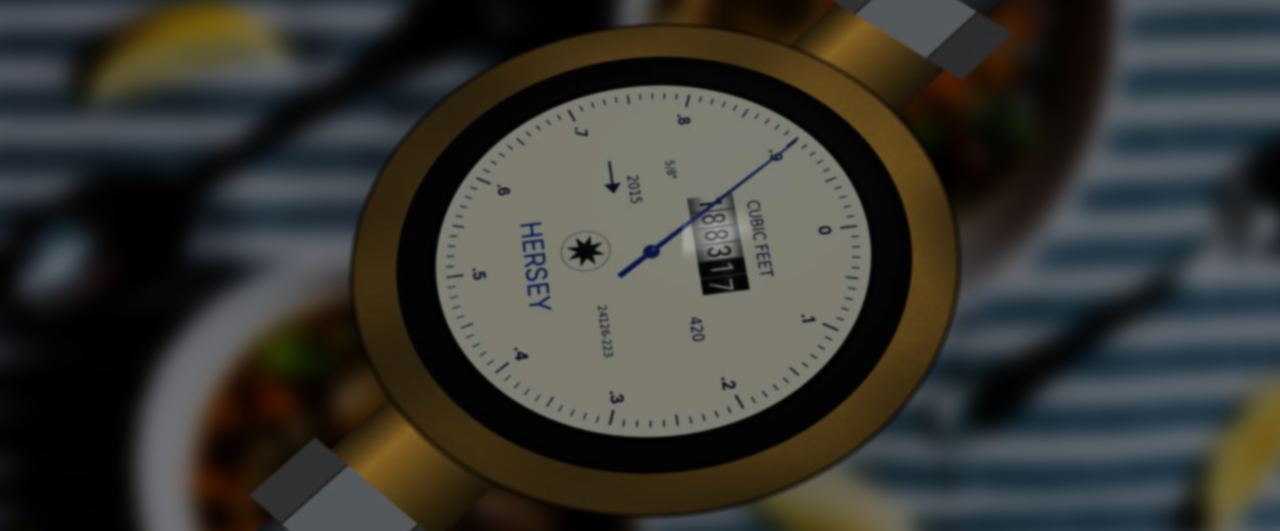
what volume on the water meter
188316.90 ft³
